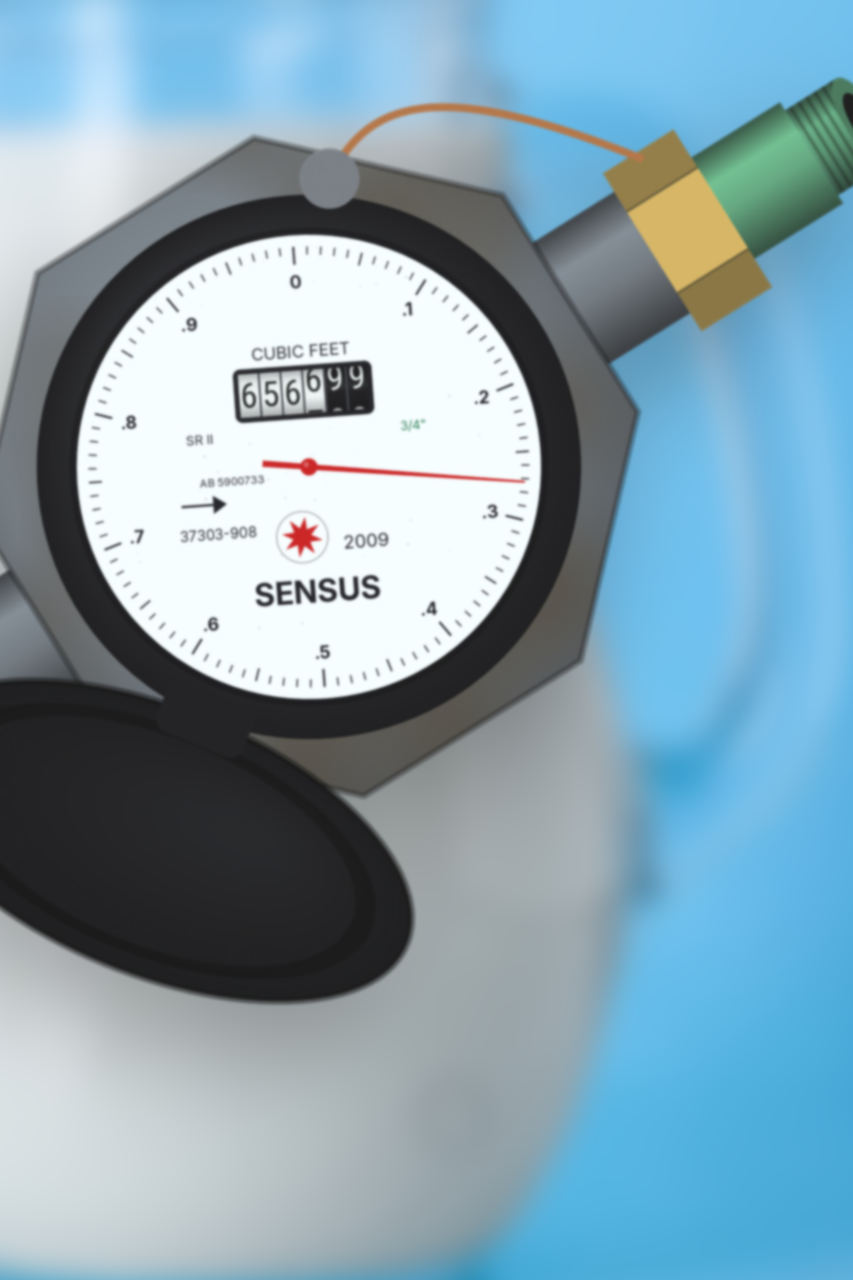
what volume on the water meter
656699.27 ft³
